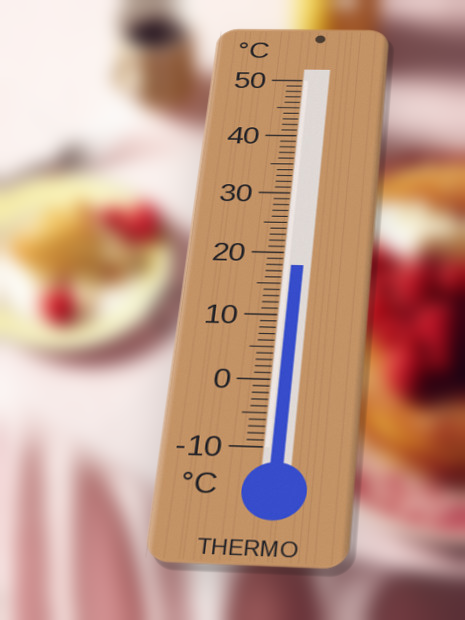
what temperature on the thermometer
18 °C
